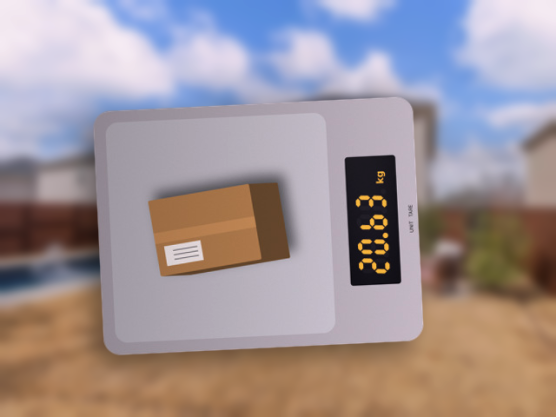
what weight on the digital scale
20.63 kg
